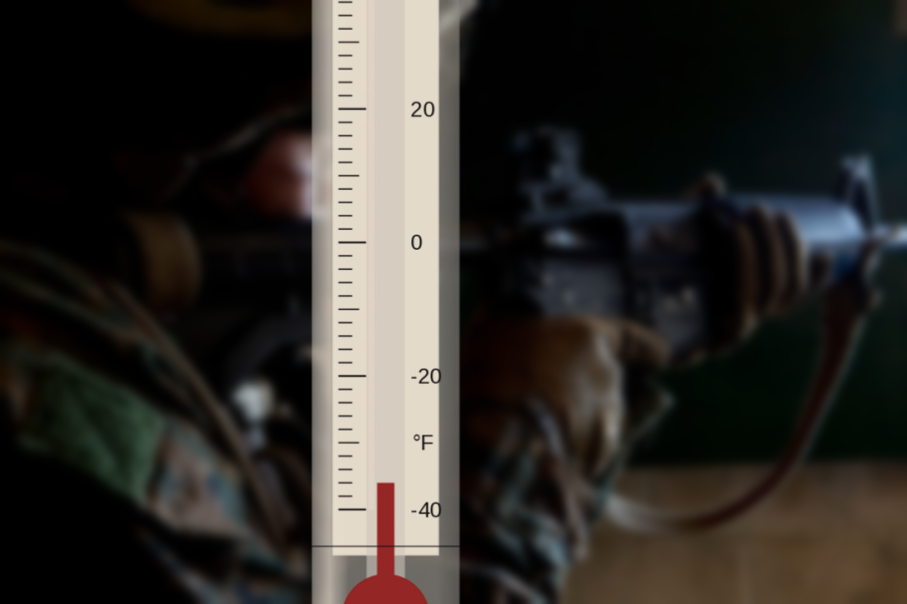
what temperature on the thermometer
-36 °F
